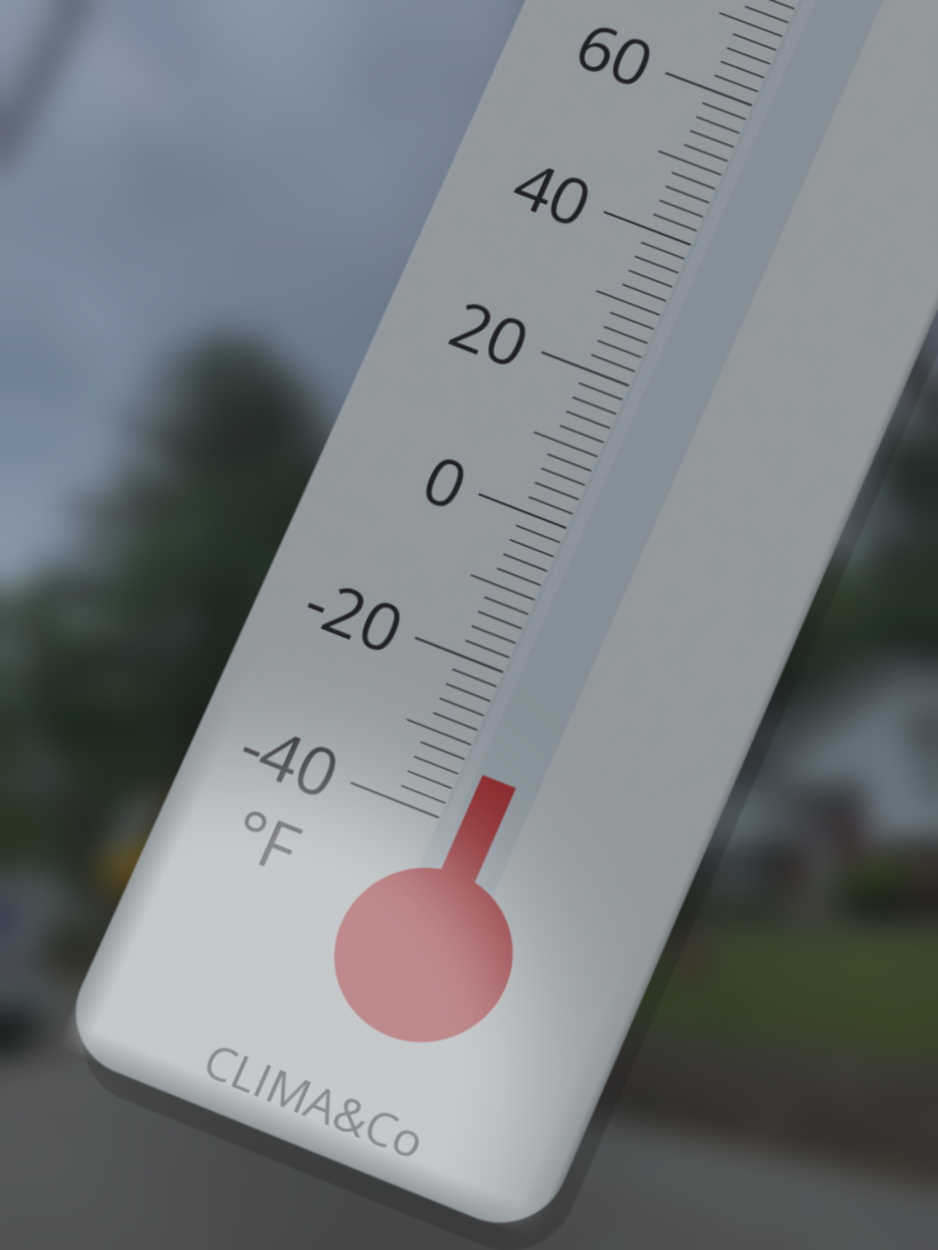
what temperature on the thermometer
-33 °F
